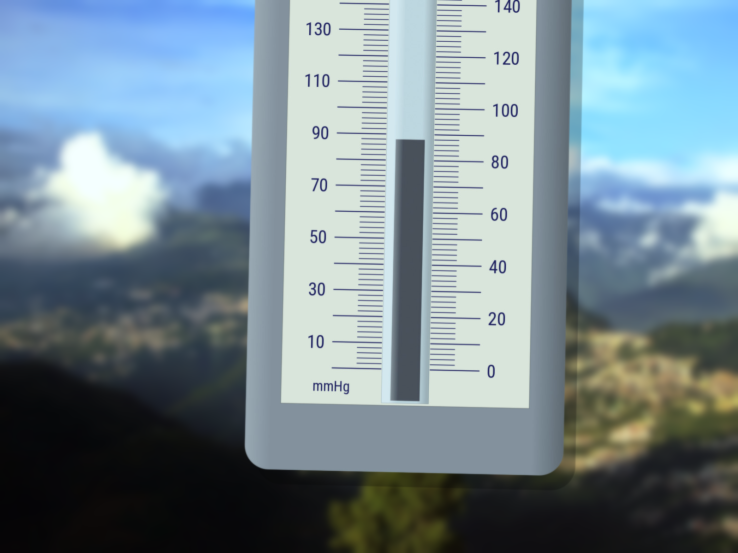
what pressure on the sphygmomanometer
88 mmHg
